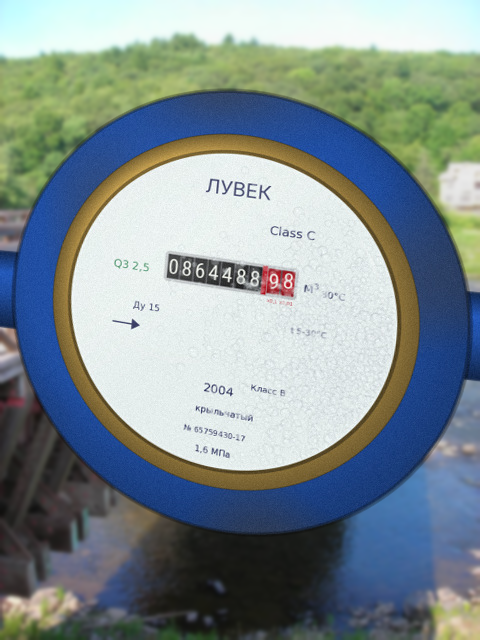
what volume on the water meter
864488.98 m³
